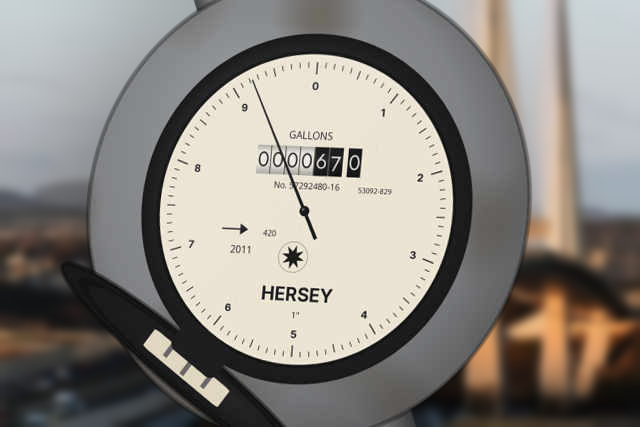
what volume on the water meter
669.2 gal
